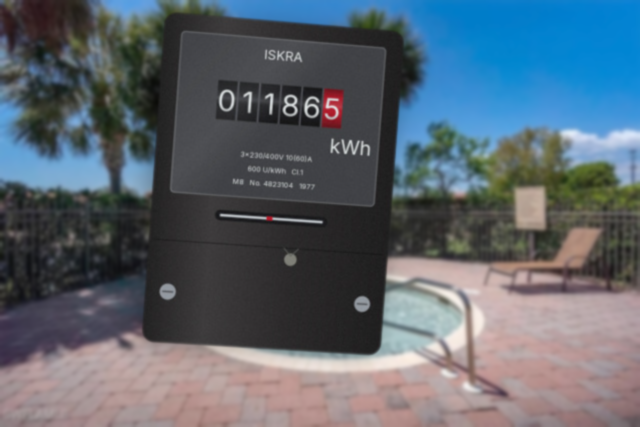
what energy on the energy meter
1186.5 kWh
